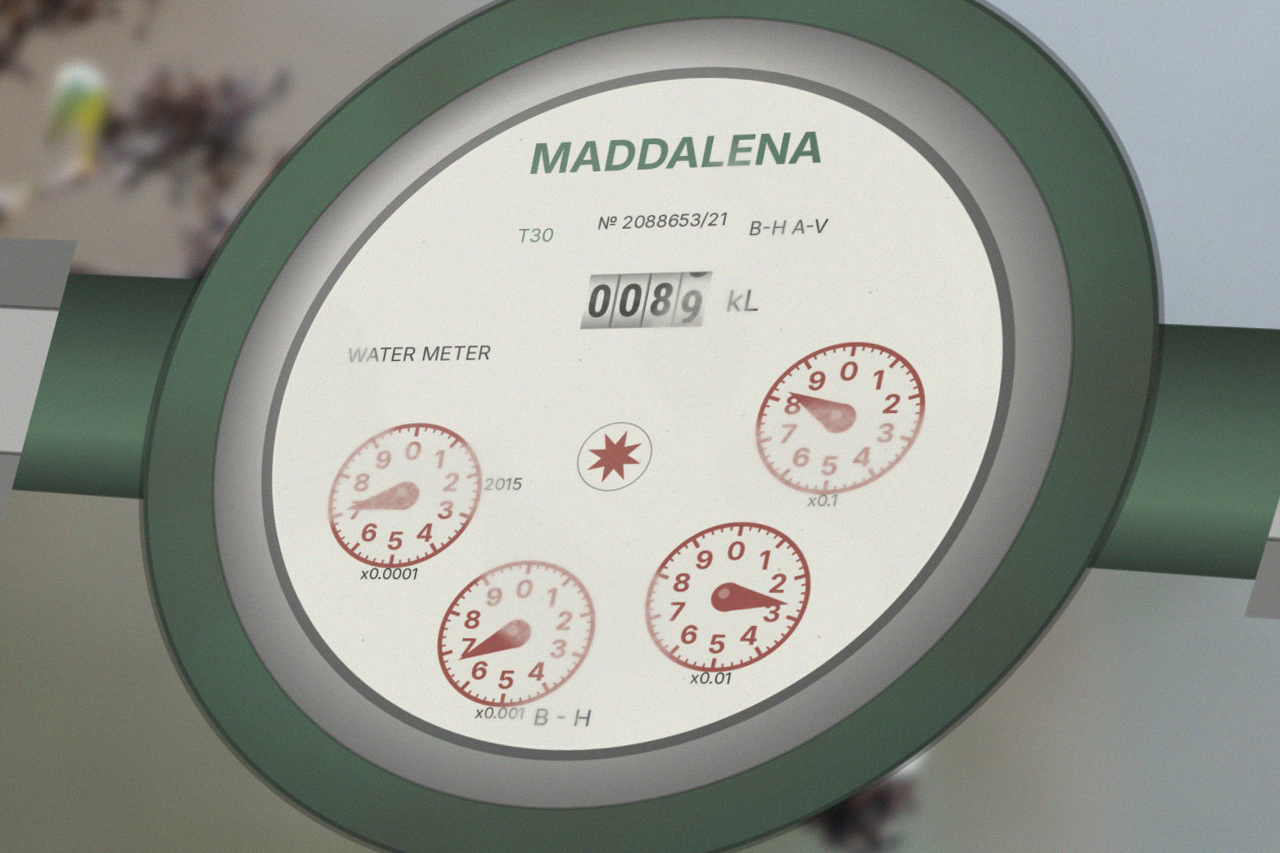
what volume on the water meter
88.8267 kL
